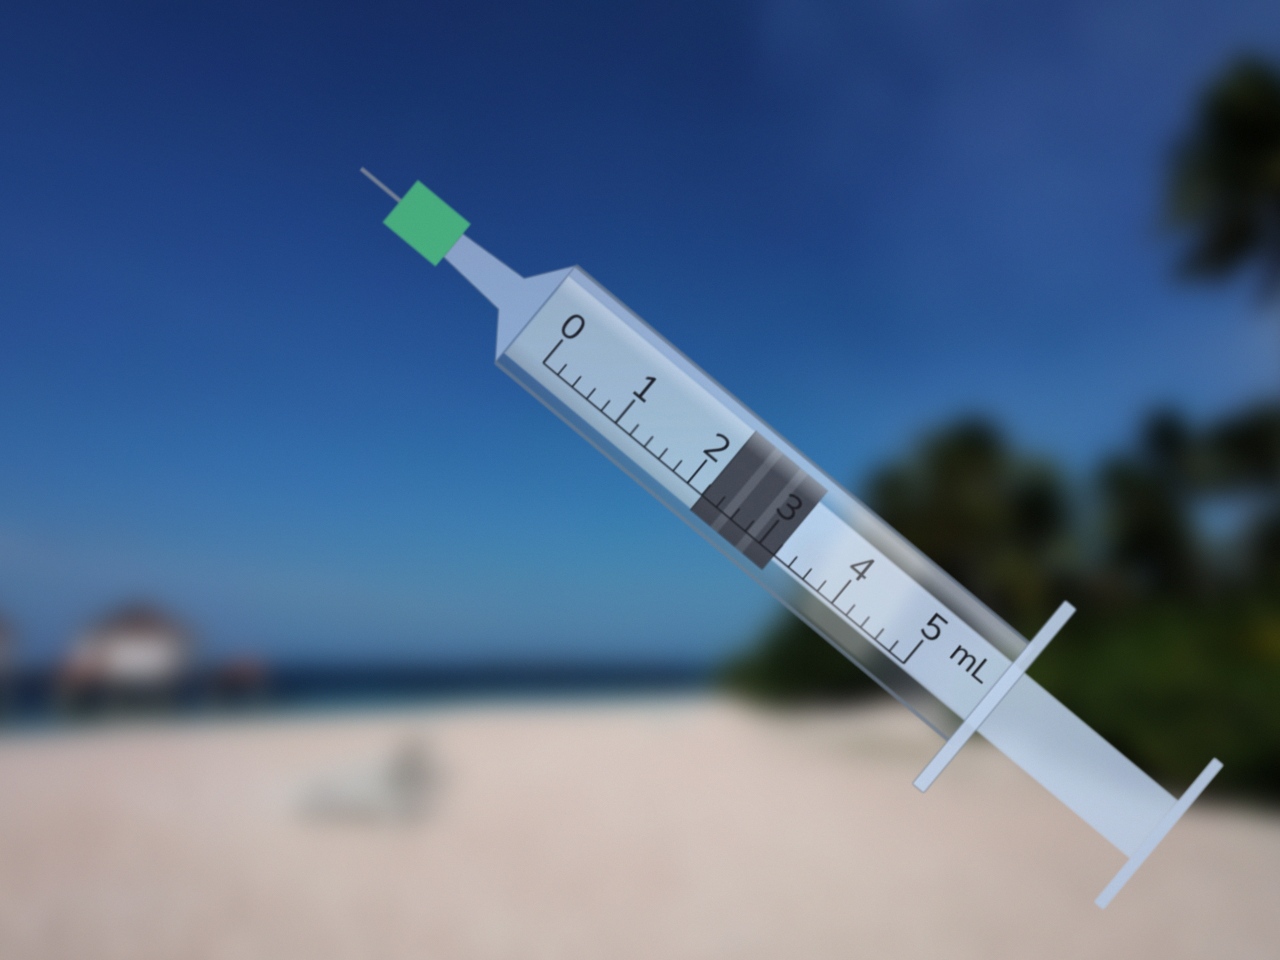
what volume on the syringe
2.2 mL
